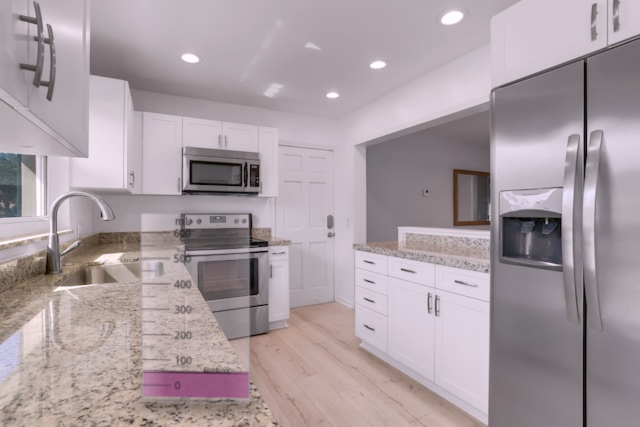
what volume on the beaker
50 mL
